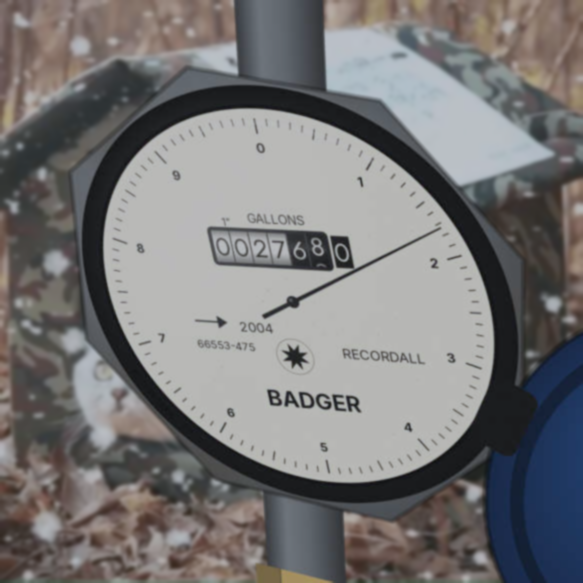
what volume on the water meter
27681.7 gal
